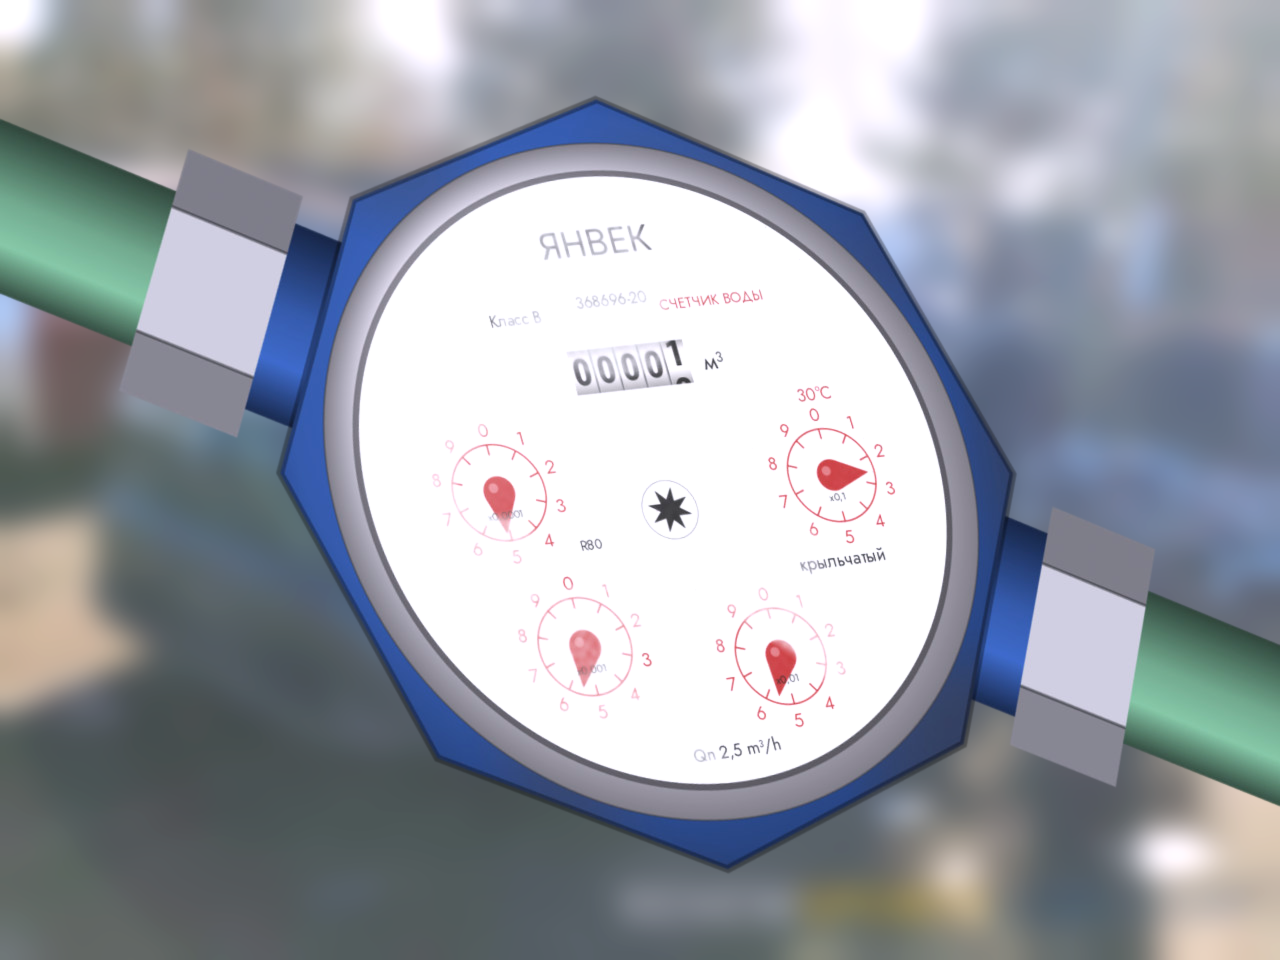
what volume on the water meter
1.2555 m³
